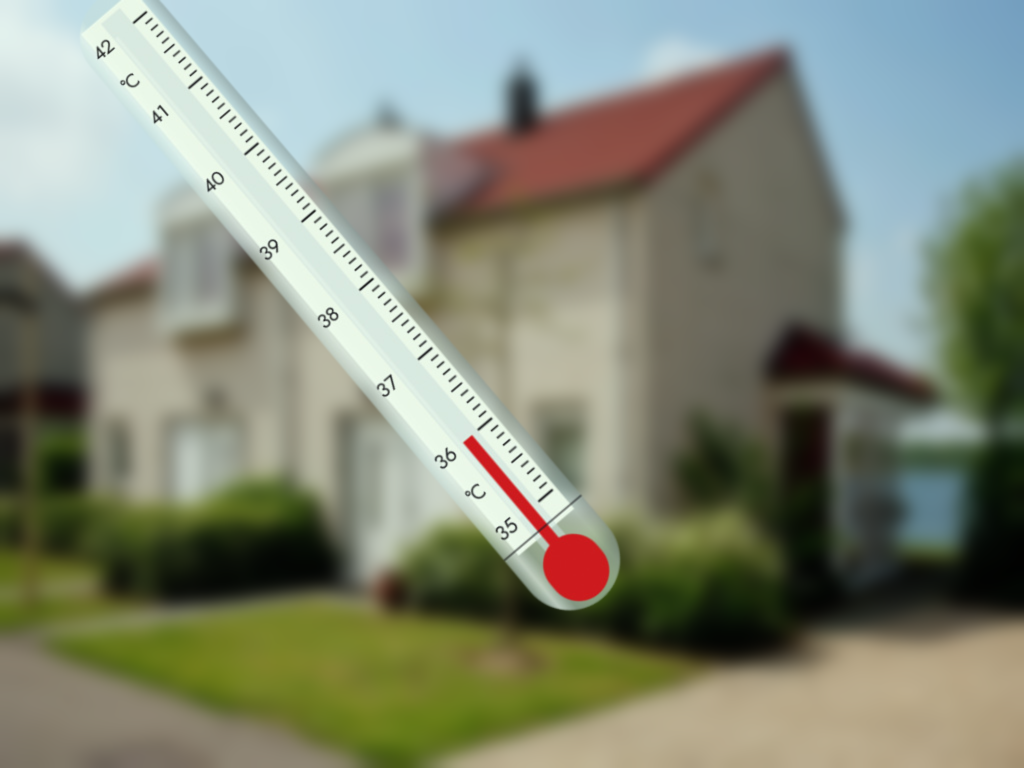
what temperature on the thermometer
36 °C
